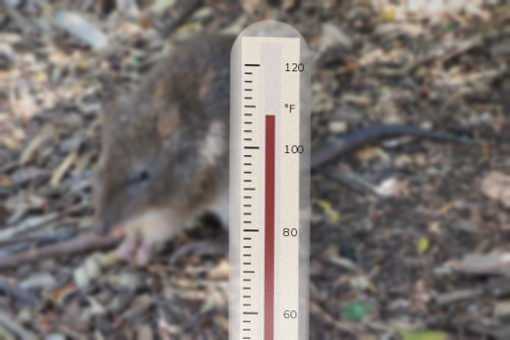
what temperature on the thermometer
108 °F
